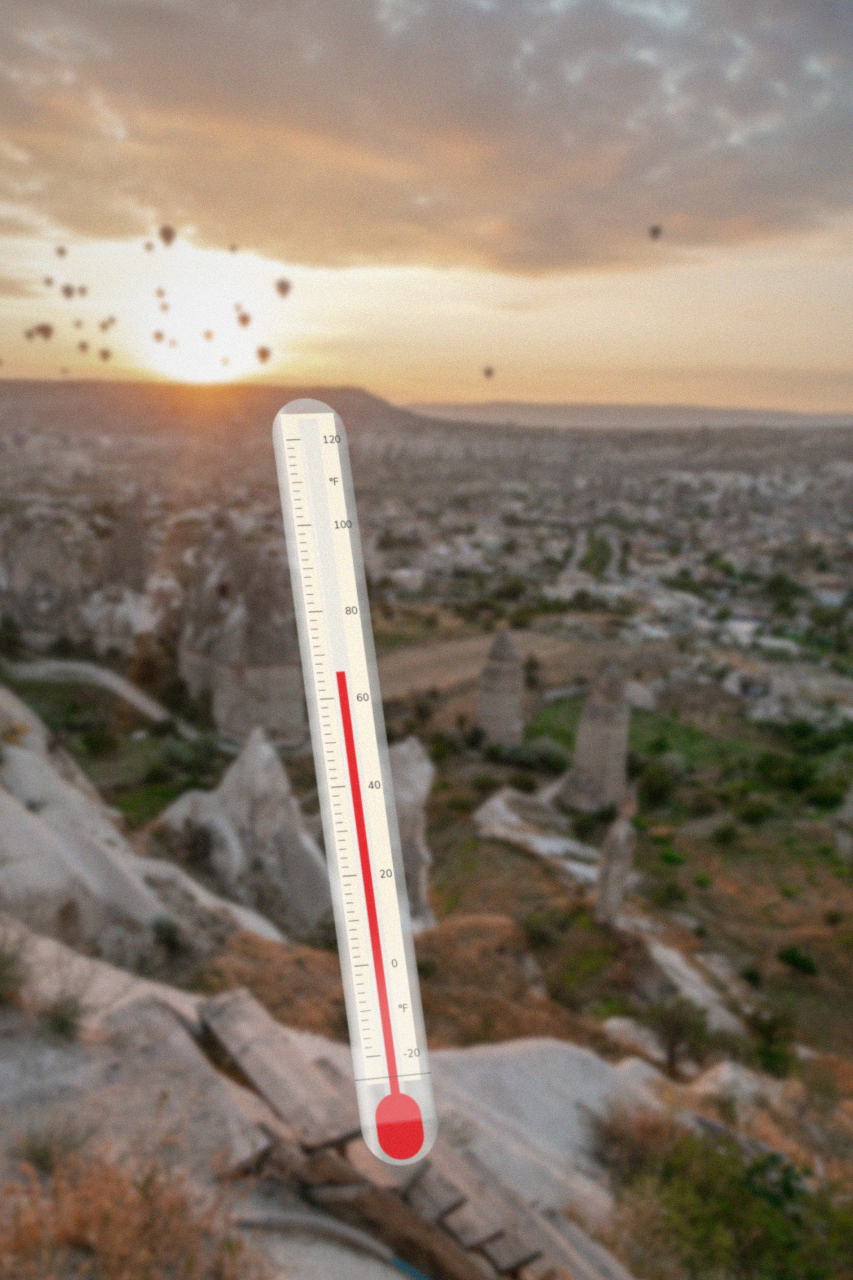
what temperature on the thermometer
66 °F
